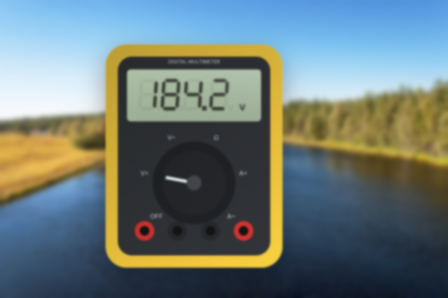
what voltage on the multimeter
184.2 V
